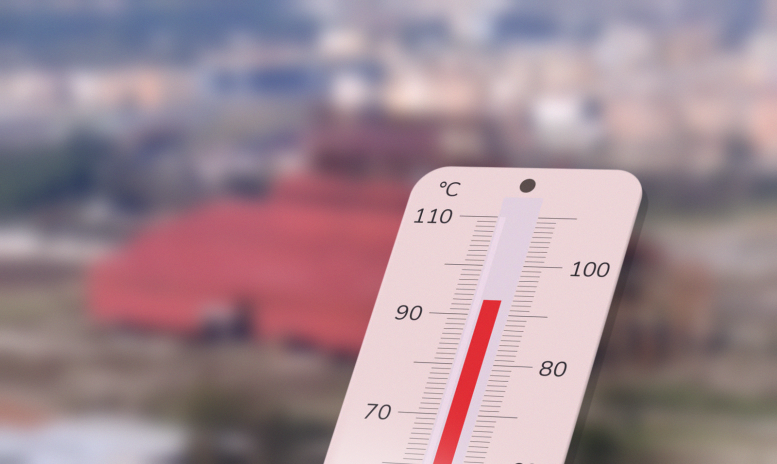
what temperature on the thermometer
93 °C
